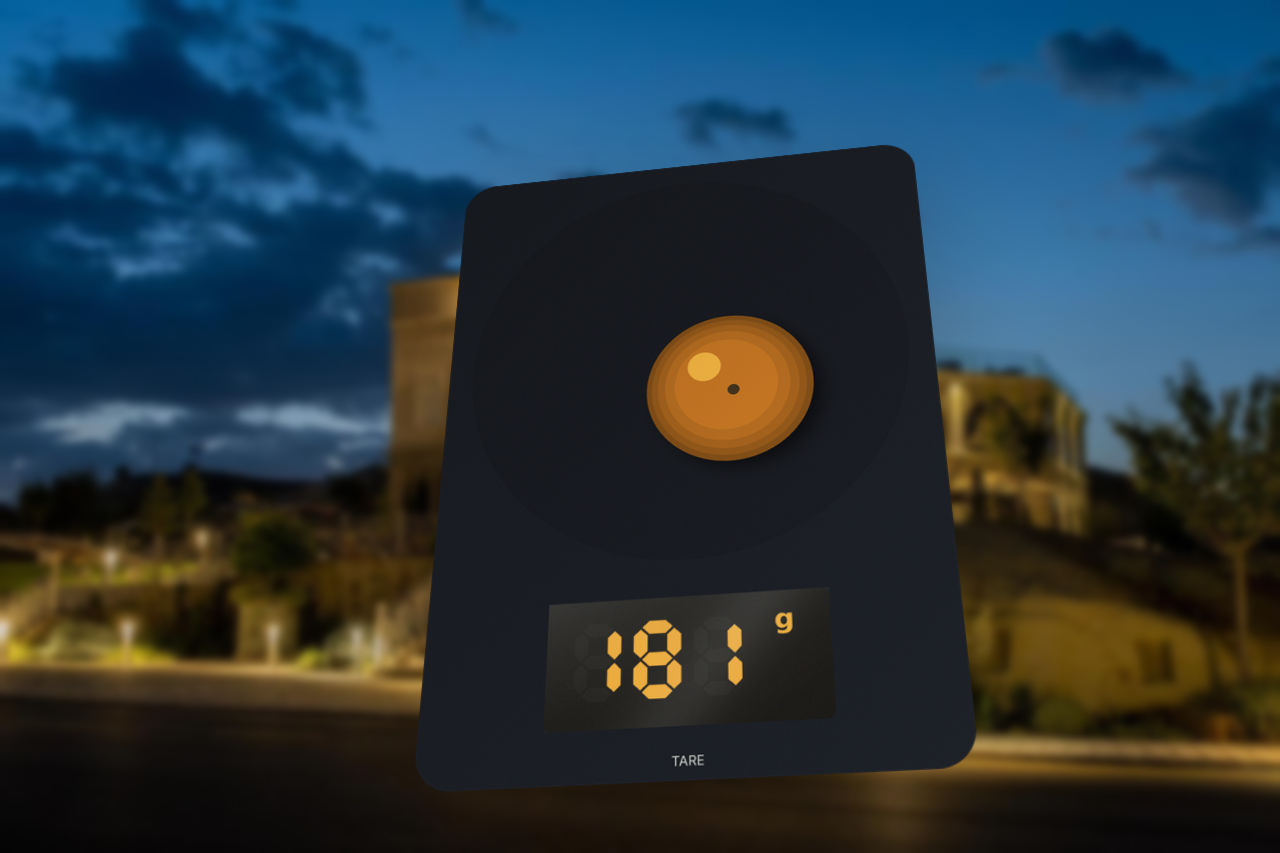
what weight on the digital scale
181 g
